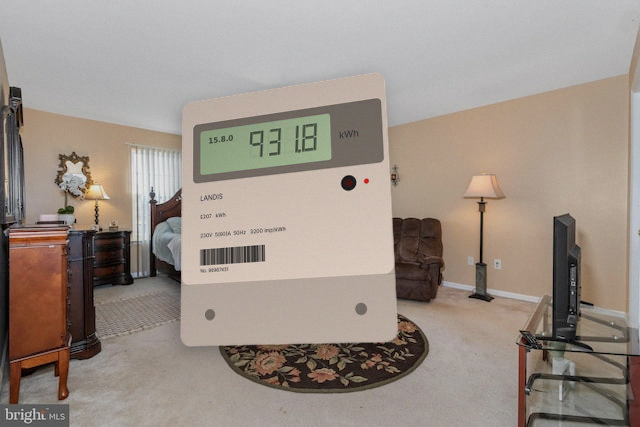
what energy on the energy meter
931.8 kWh
